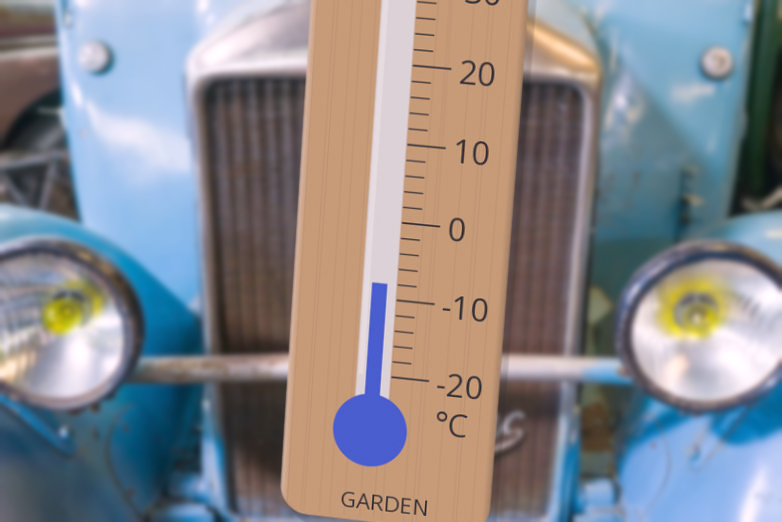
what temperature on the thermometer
-8 °C
